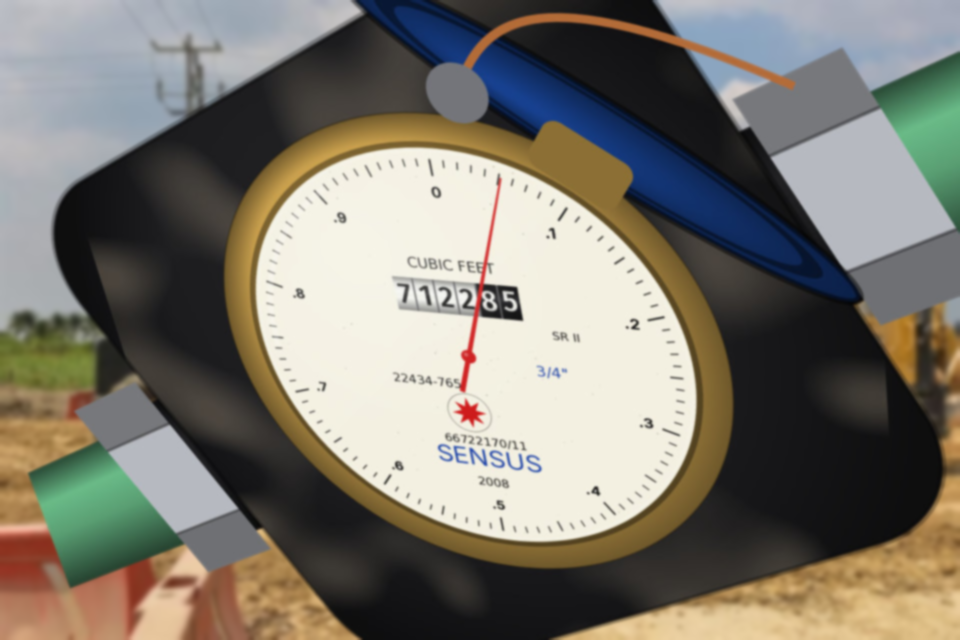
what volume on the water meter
712285.05 ft³
